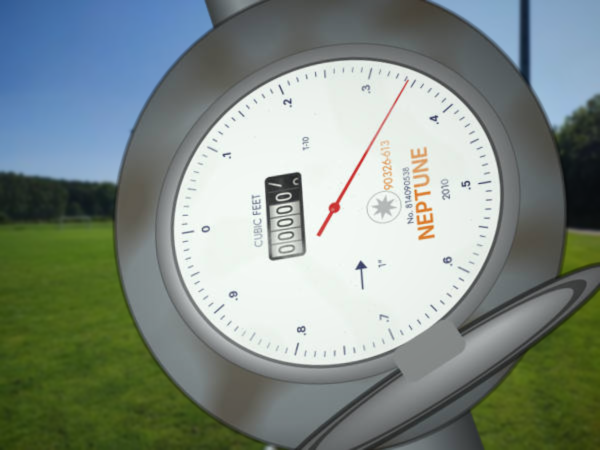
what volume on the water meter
7.34 ft³
